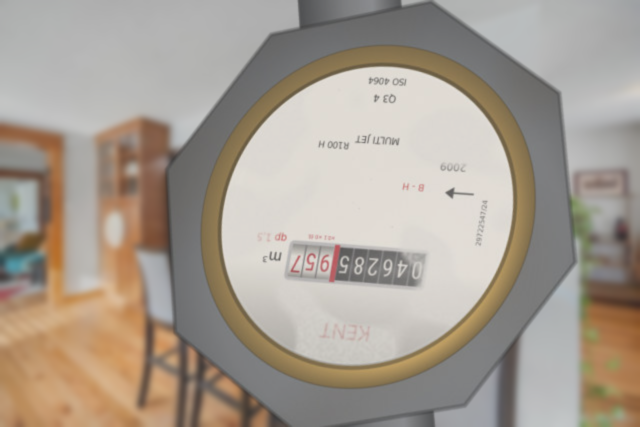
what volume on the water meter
46285.957 m³
